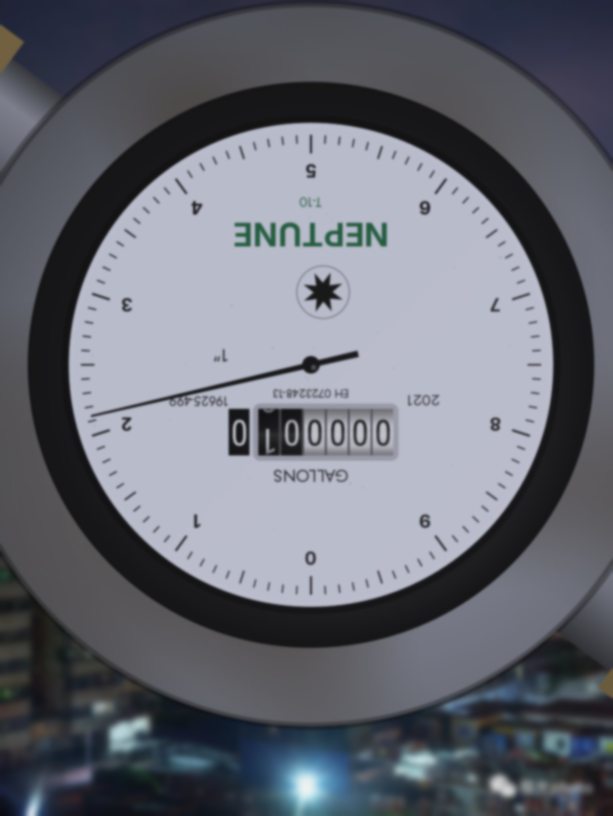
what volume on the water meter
12.1 gal
